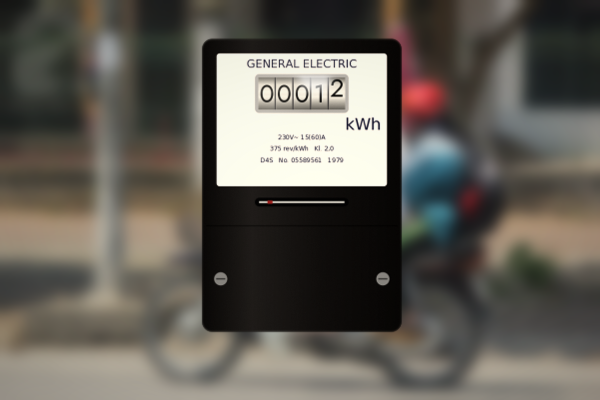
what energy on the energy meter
12 kWh
